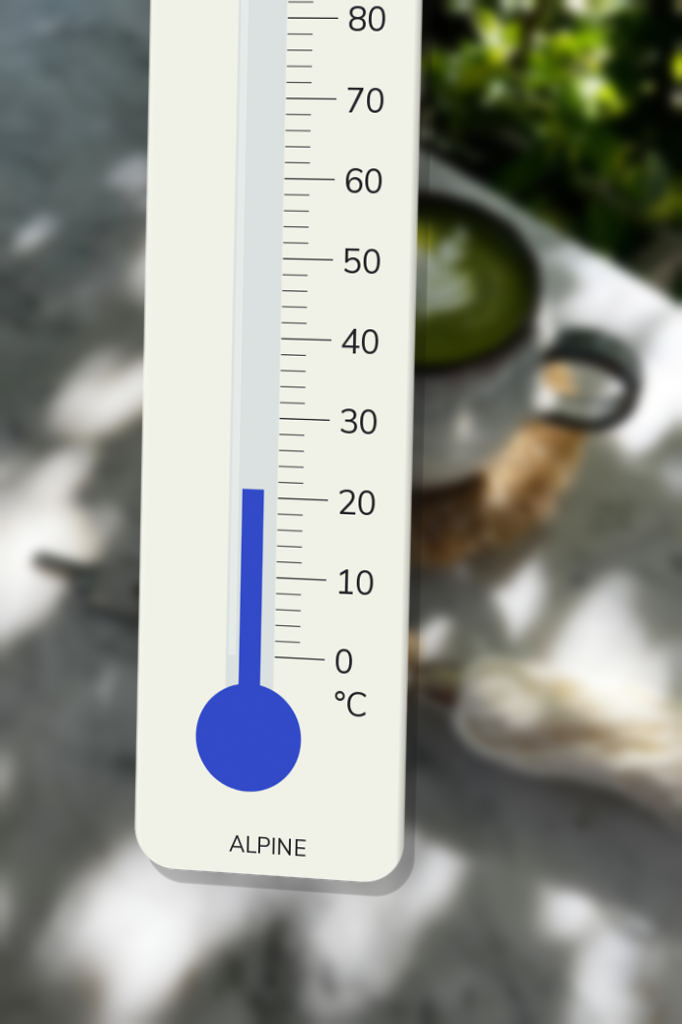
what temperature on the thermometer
21 °C
